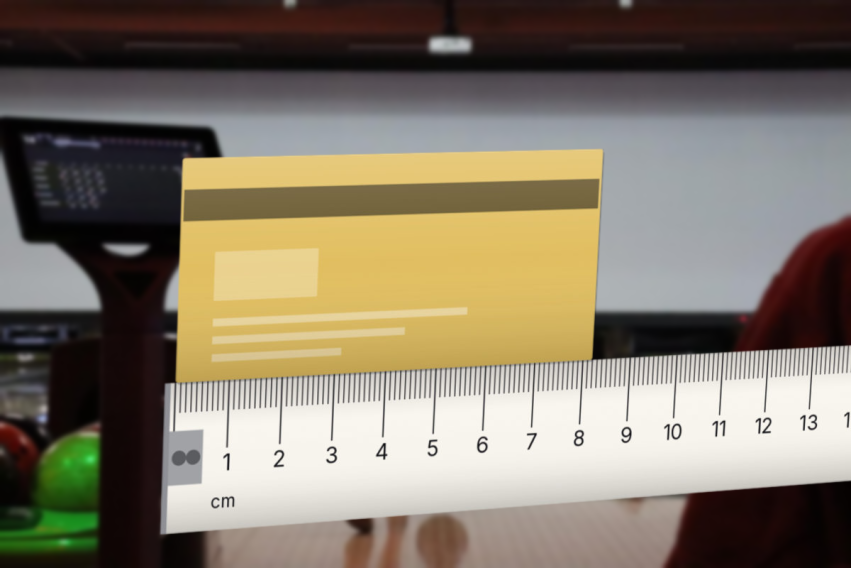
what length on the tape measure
8.2 cm
